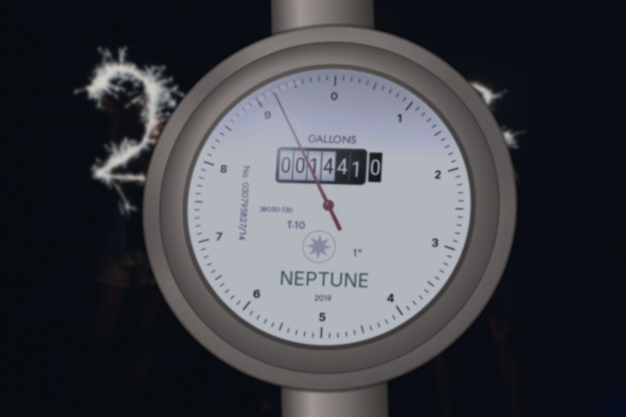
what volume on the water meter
14409.2 gal
